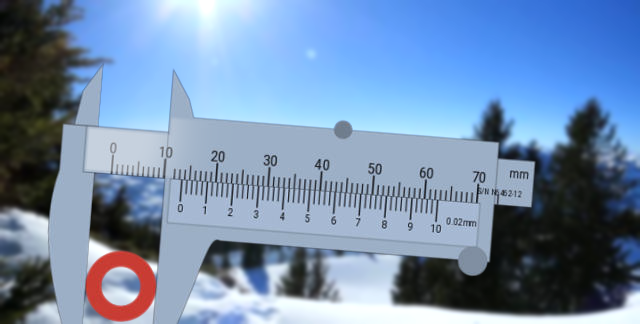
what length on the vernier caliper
13.5 mm
